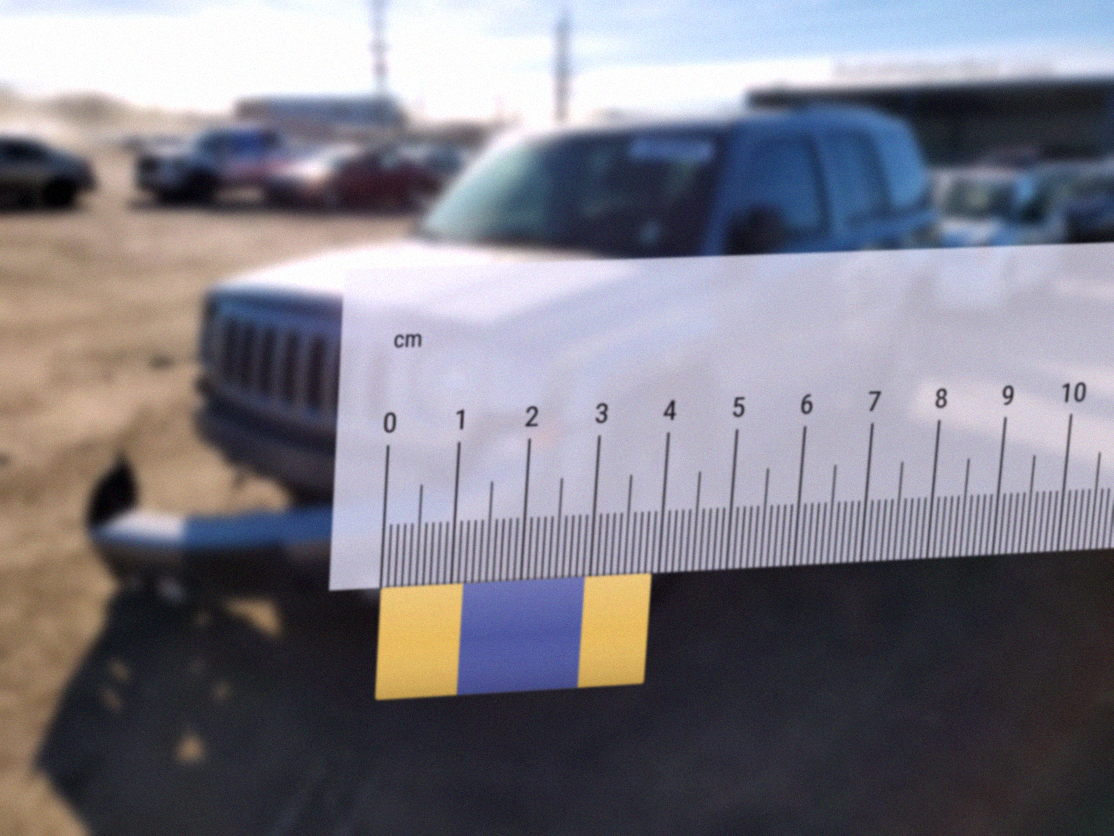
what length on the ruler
3.9 cm
